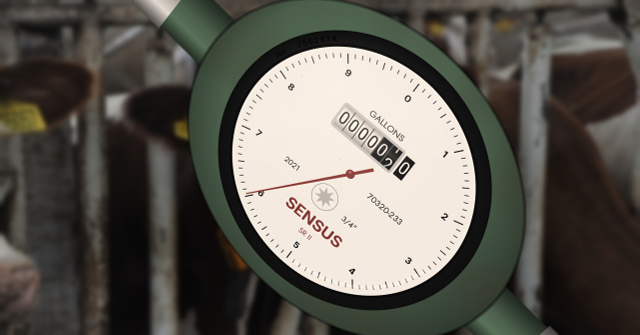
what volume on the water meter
16.0 gal
